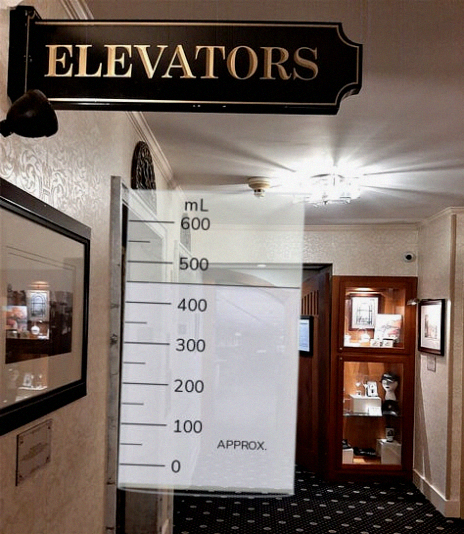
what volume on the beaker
450 mL
